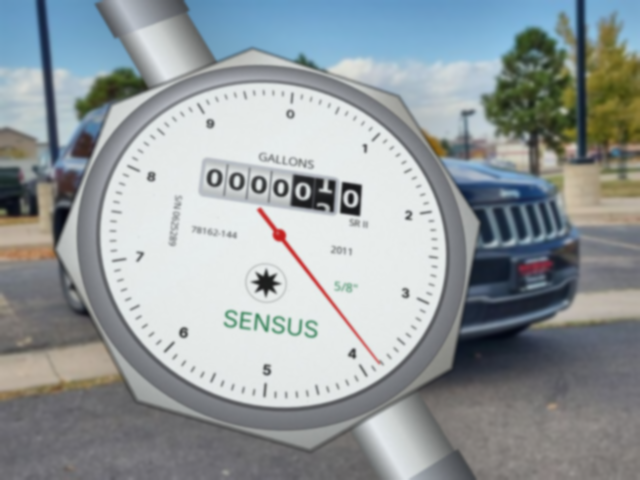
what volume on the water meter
13.8 gal
